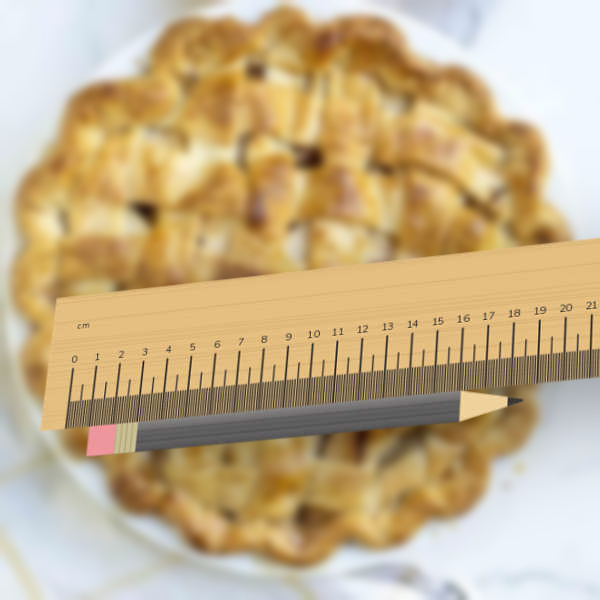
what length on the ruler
17.5 cm
